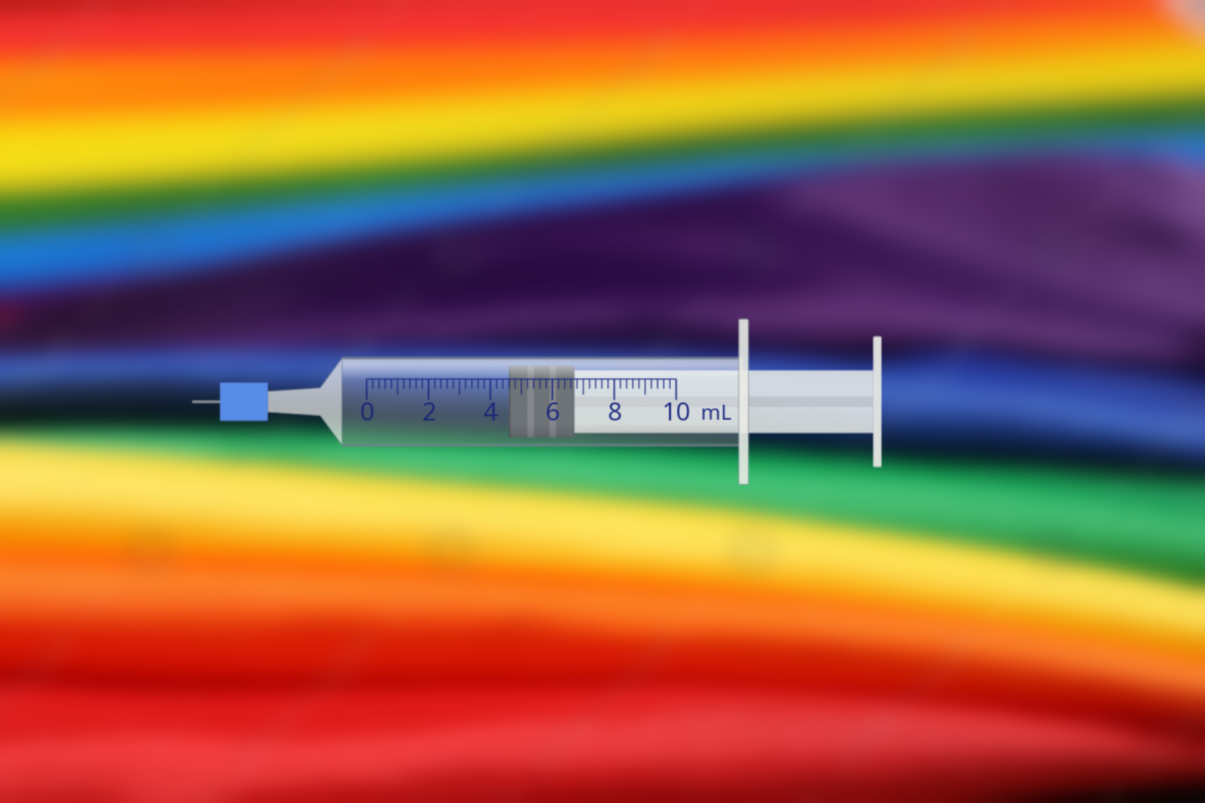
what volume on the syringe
4.6 mL
